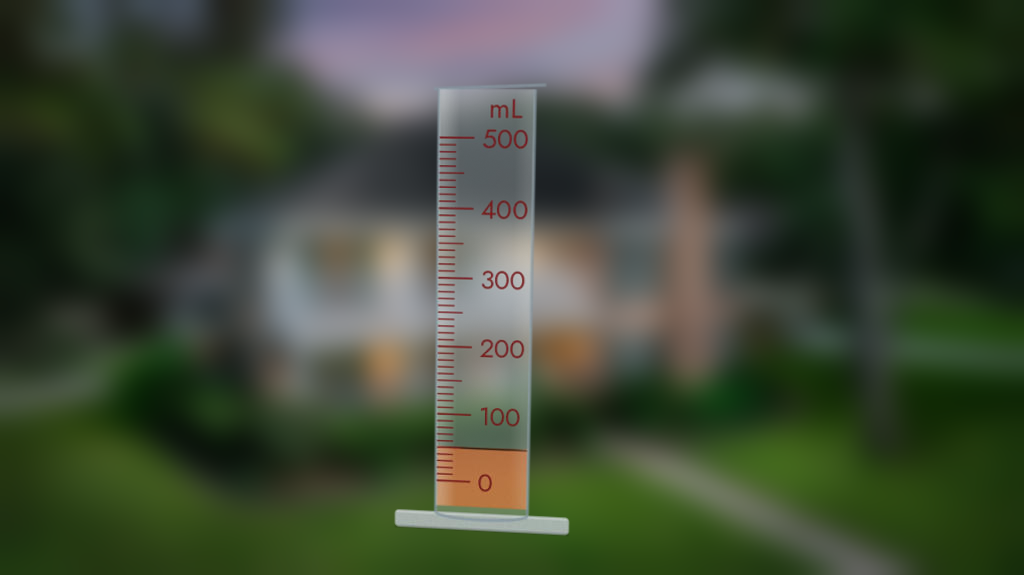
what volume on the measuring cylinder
50 mL
